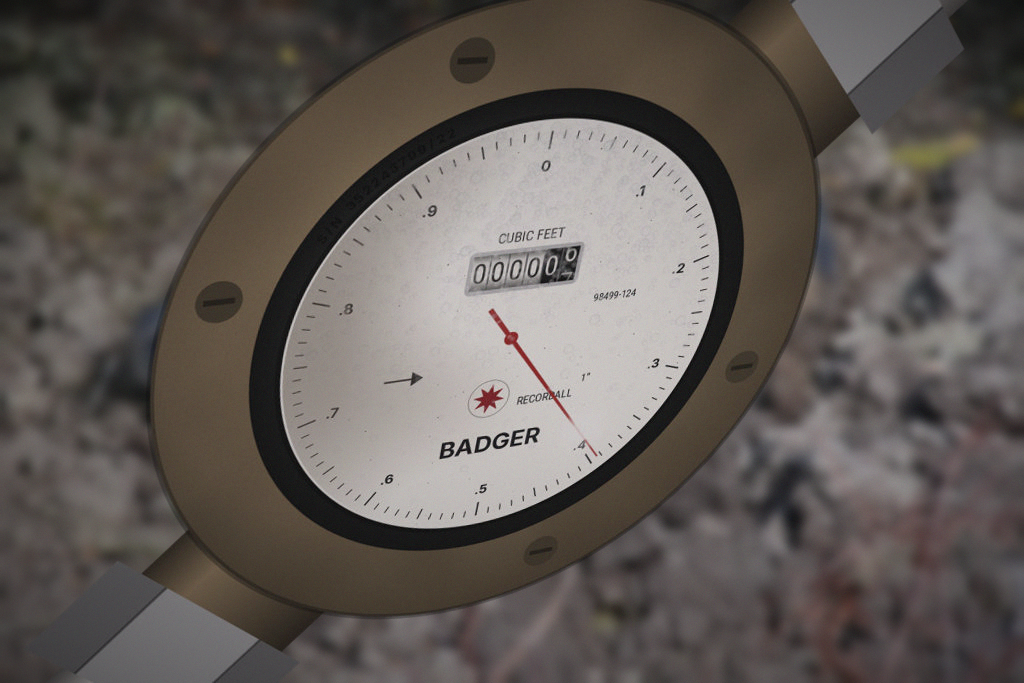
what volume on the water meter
6.39 ft³
